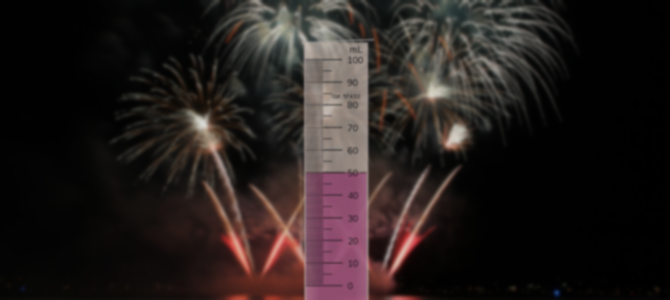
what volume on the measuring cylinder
50 mL
